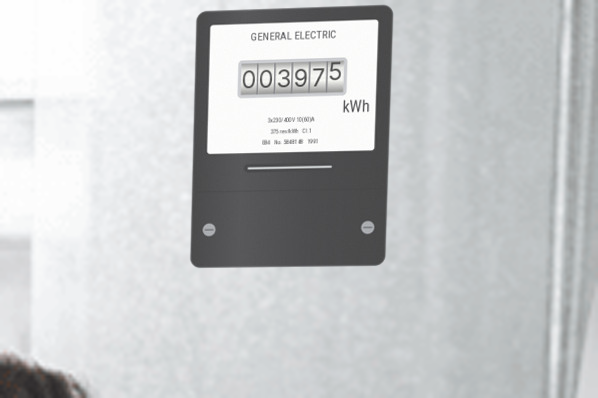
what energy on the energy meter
3975 kWh
